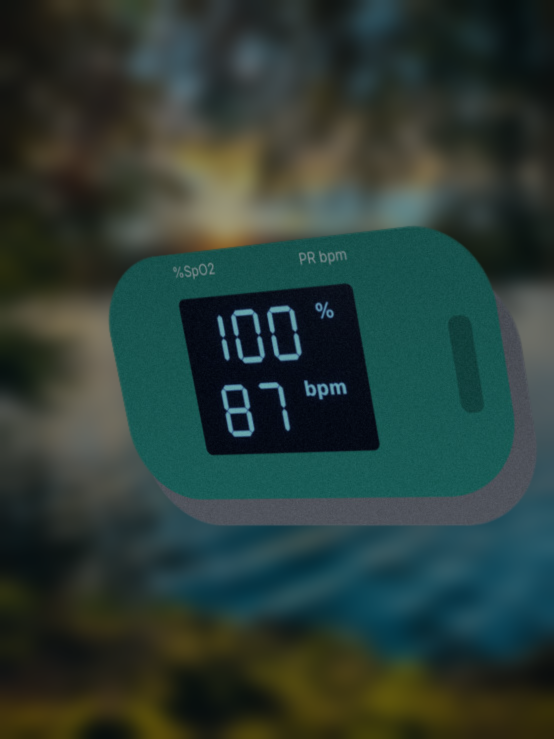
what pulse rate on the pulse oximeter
87 bpm
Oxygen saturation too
100 %
